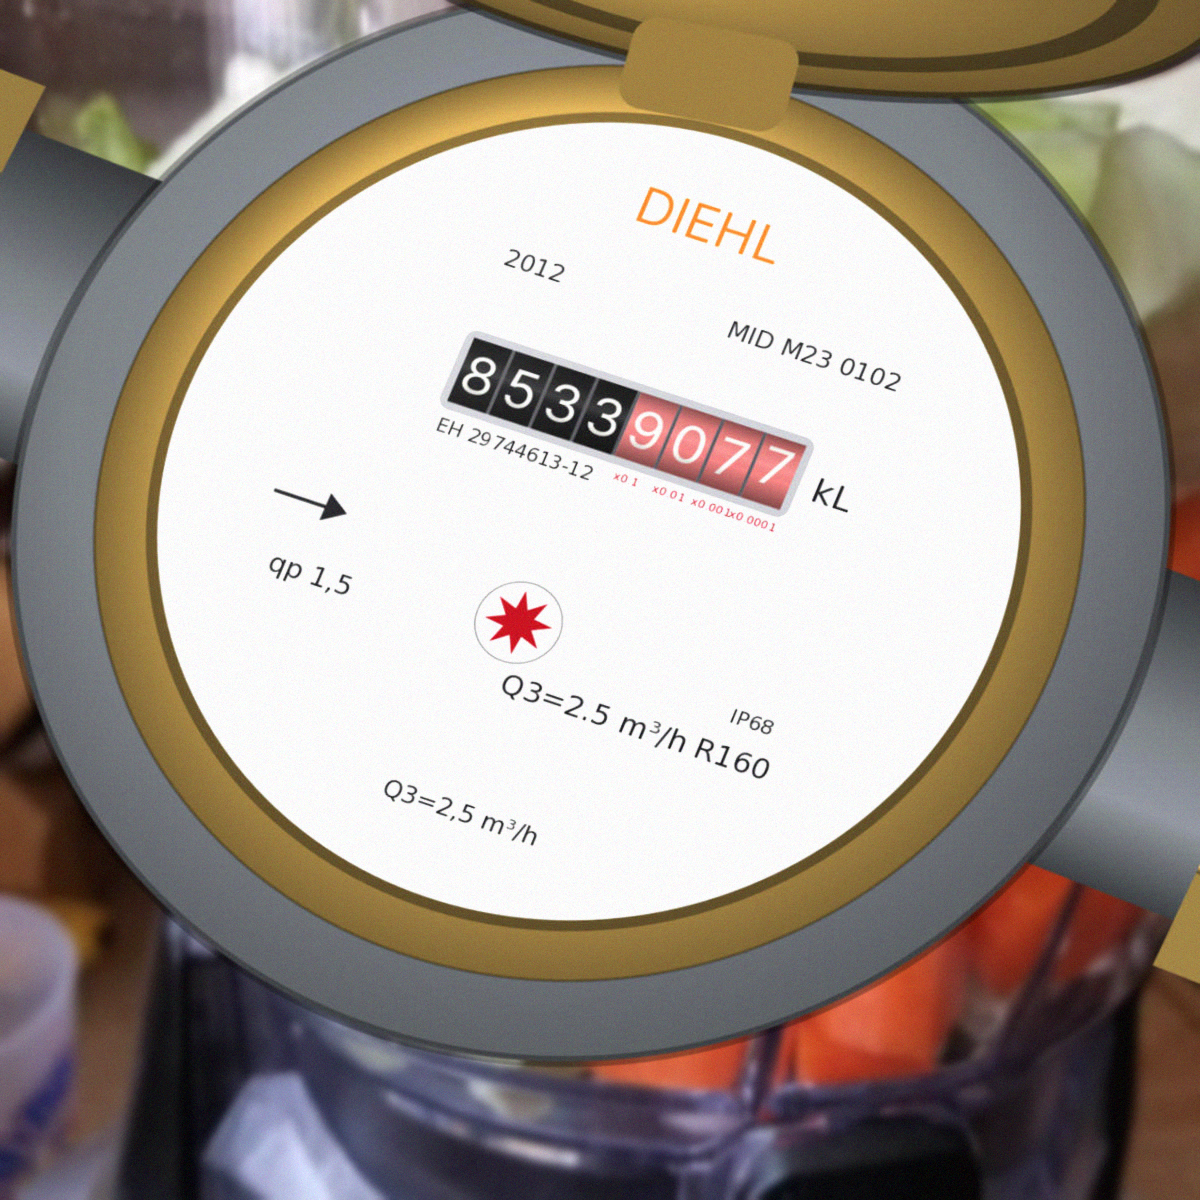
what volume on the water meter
8533.9077 kL
